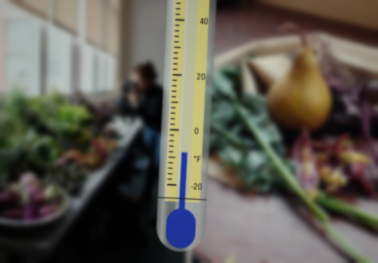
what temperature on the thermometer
-8 °F
